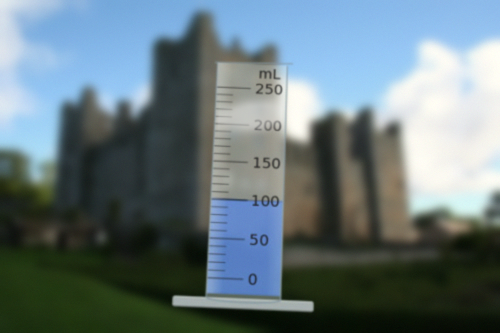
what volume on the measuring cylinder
100 mL
